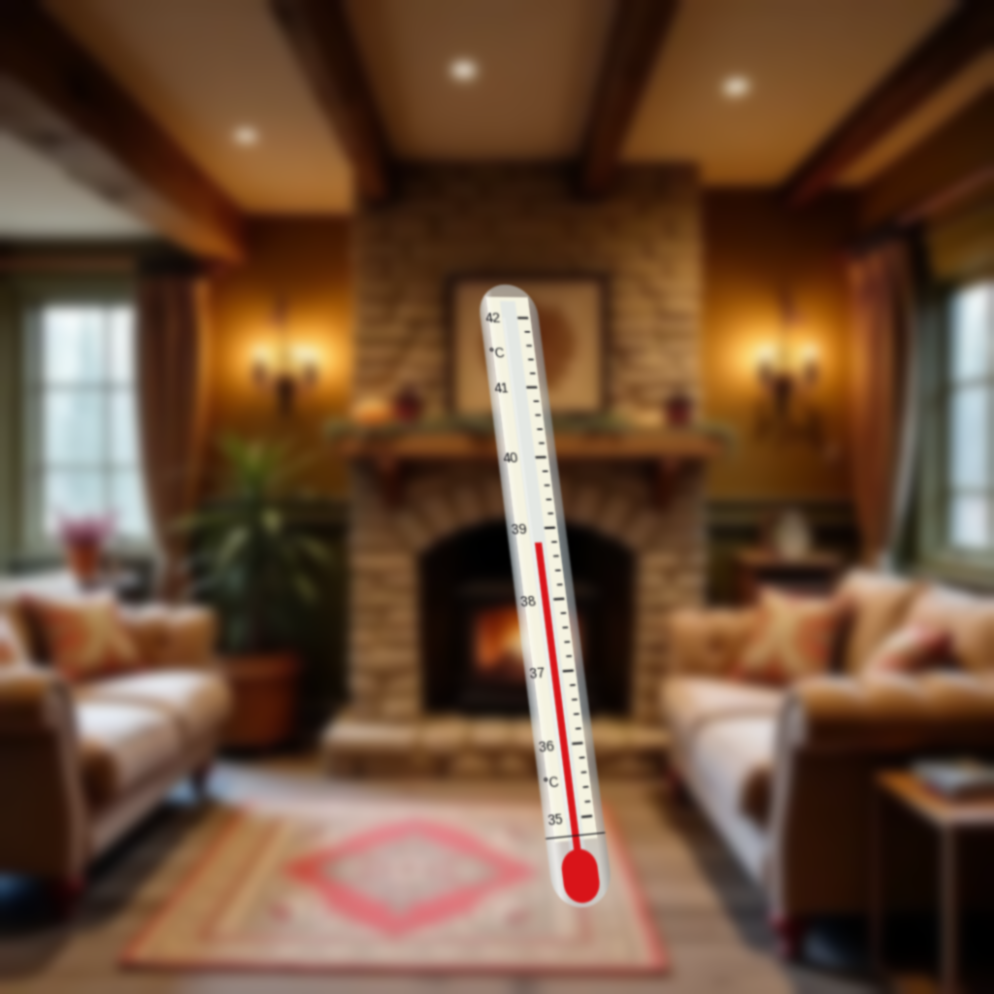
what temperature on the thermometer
38.8 °C
